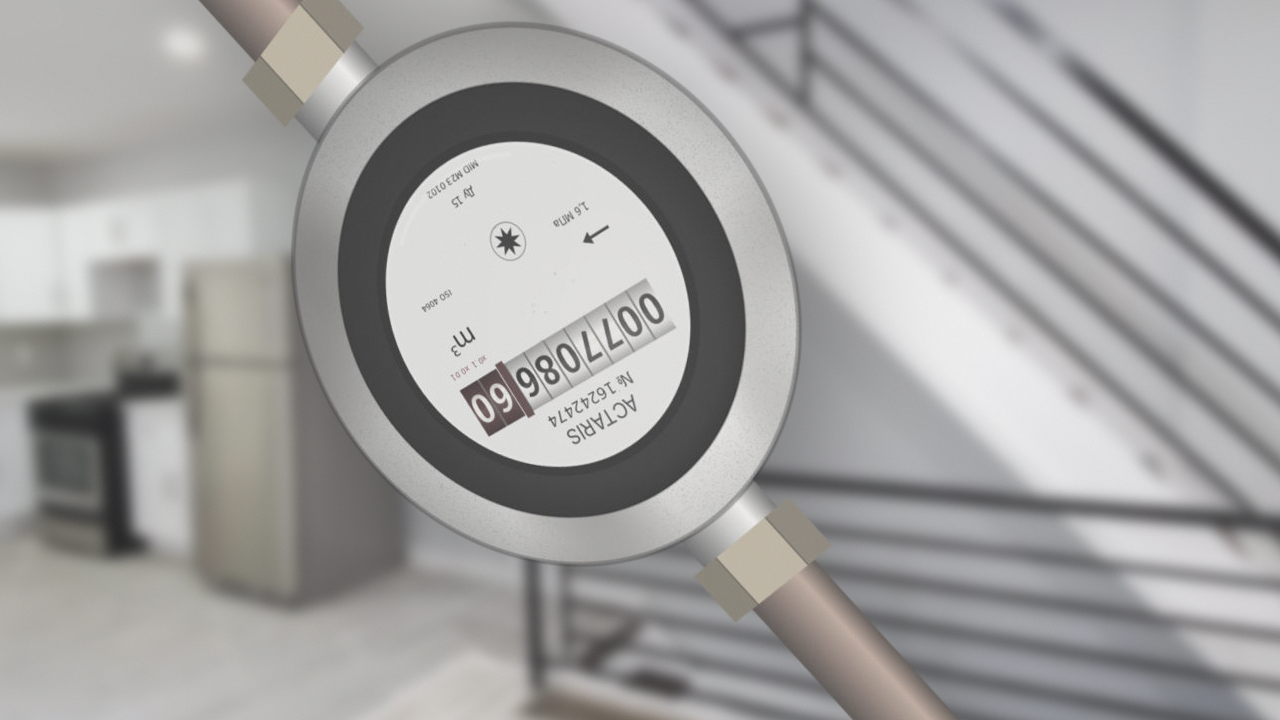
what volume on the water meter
77086.60 m³
